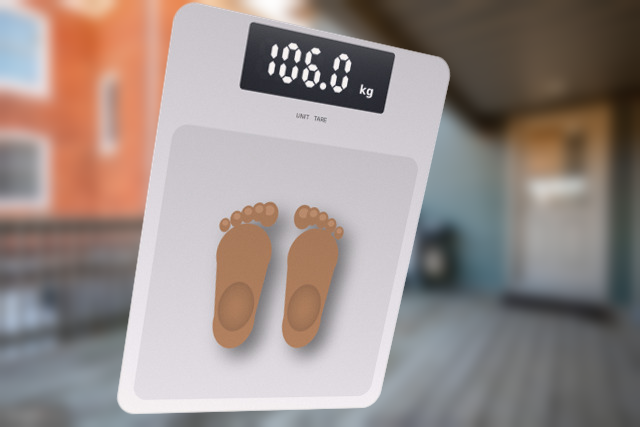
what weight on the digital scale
106.0 kg
